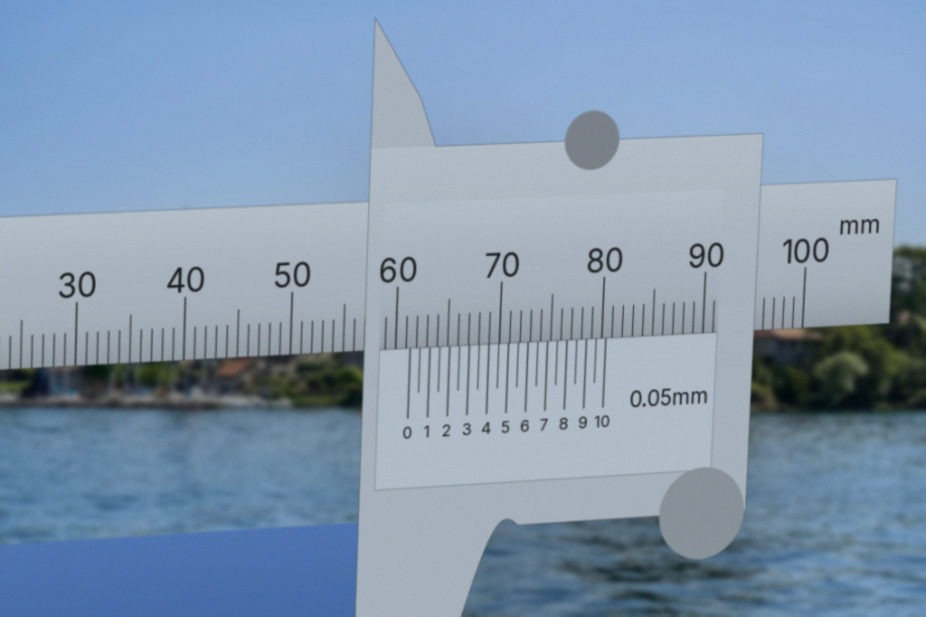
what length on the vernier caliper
61.4 mm
